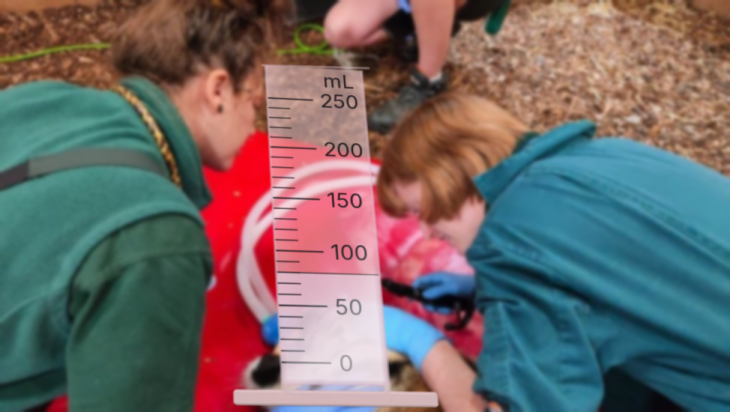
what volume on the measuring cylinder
80 mL
